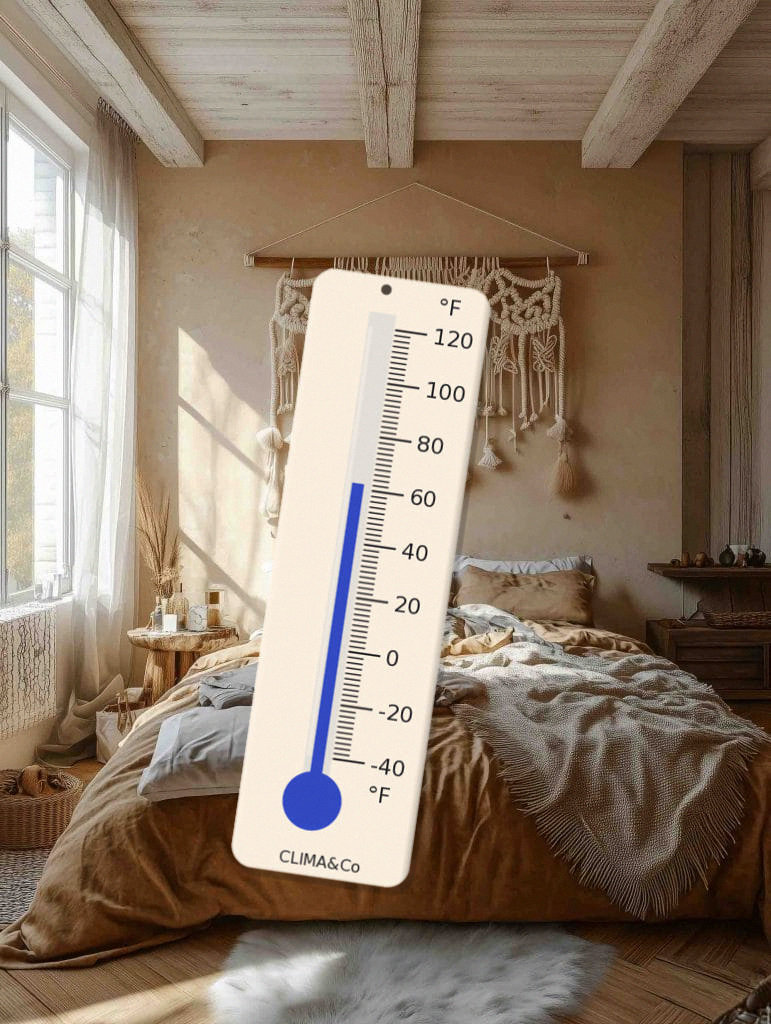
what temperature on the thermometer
62 °F
